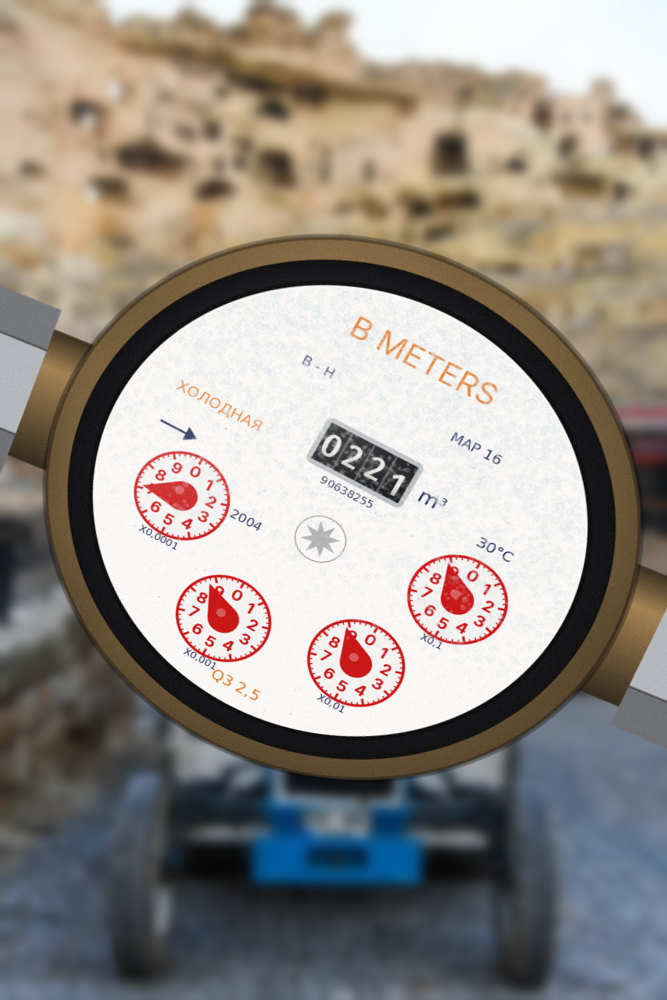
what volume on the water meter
220.8887 m³
